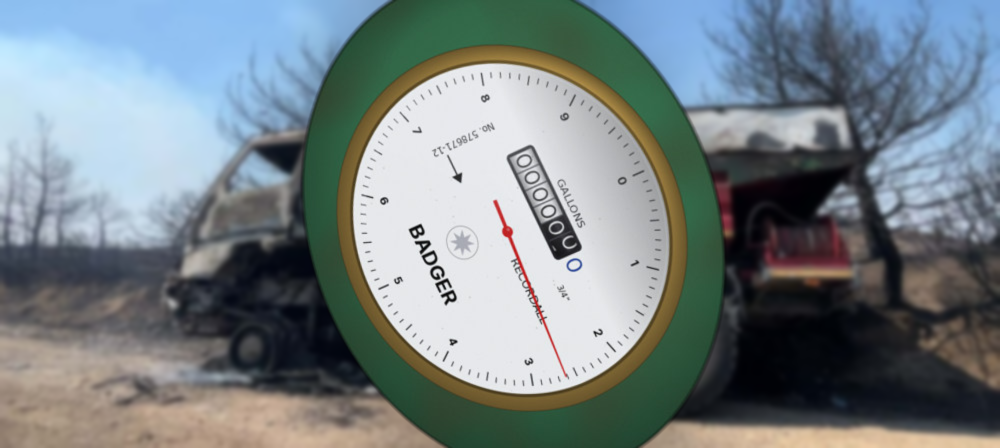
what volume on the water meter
2.6 gal
